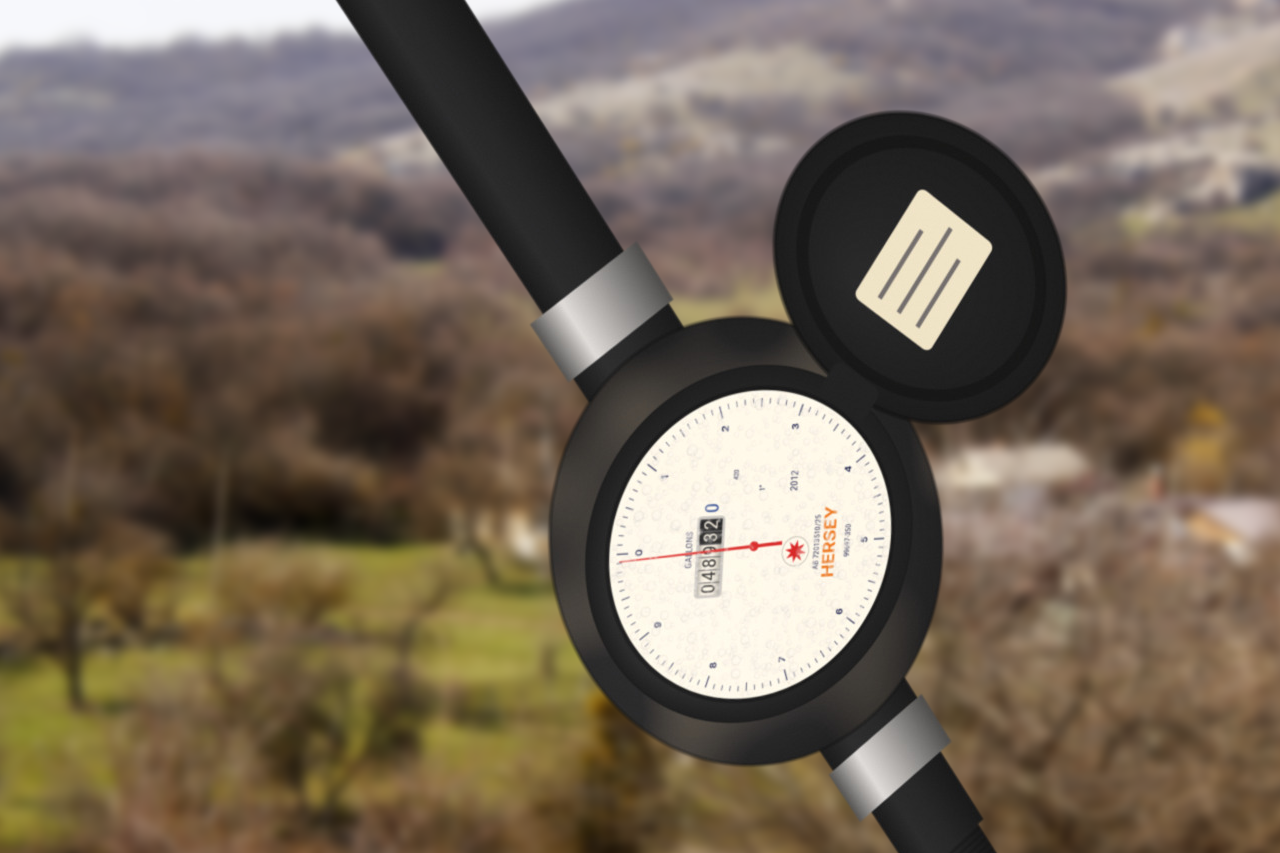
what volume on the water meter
489319.9 gal
